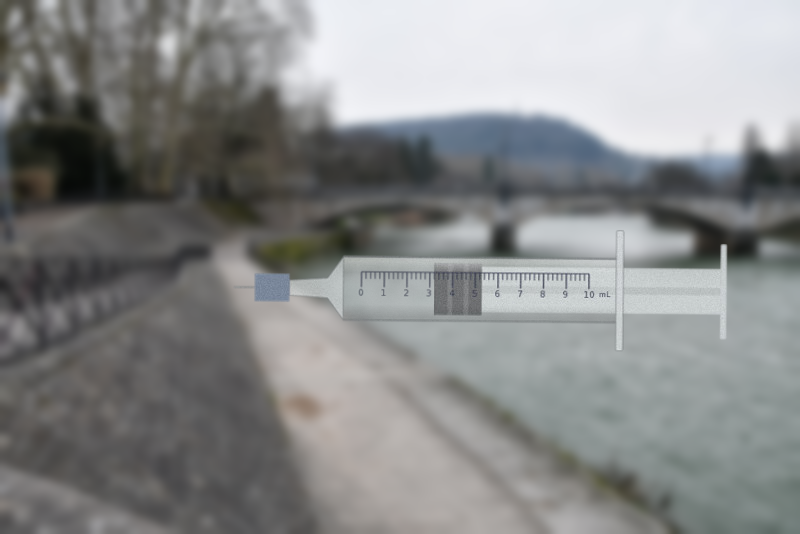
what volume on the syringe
3.2 mL
